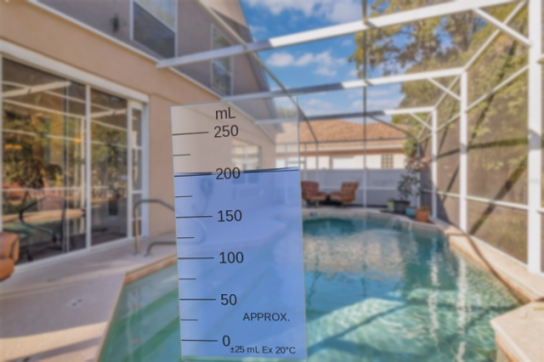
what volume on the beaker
200 mL
